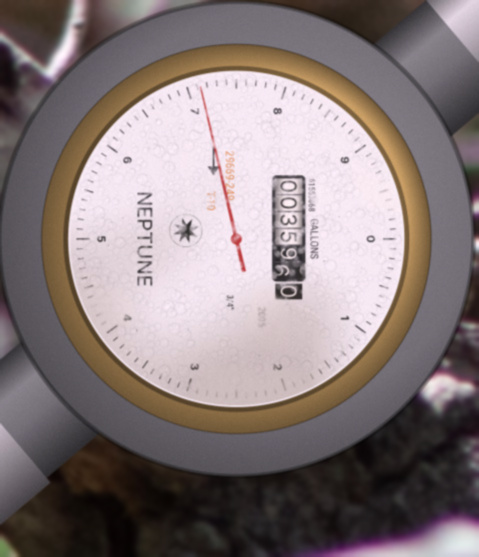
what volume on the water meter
35957.1 gal
